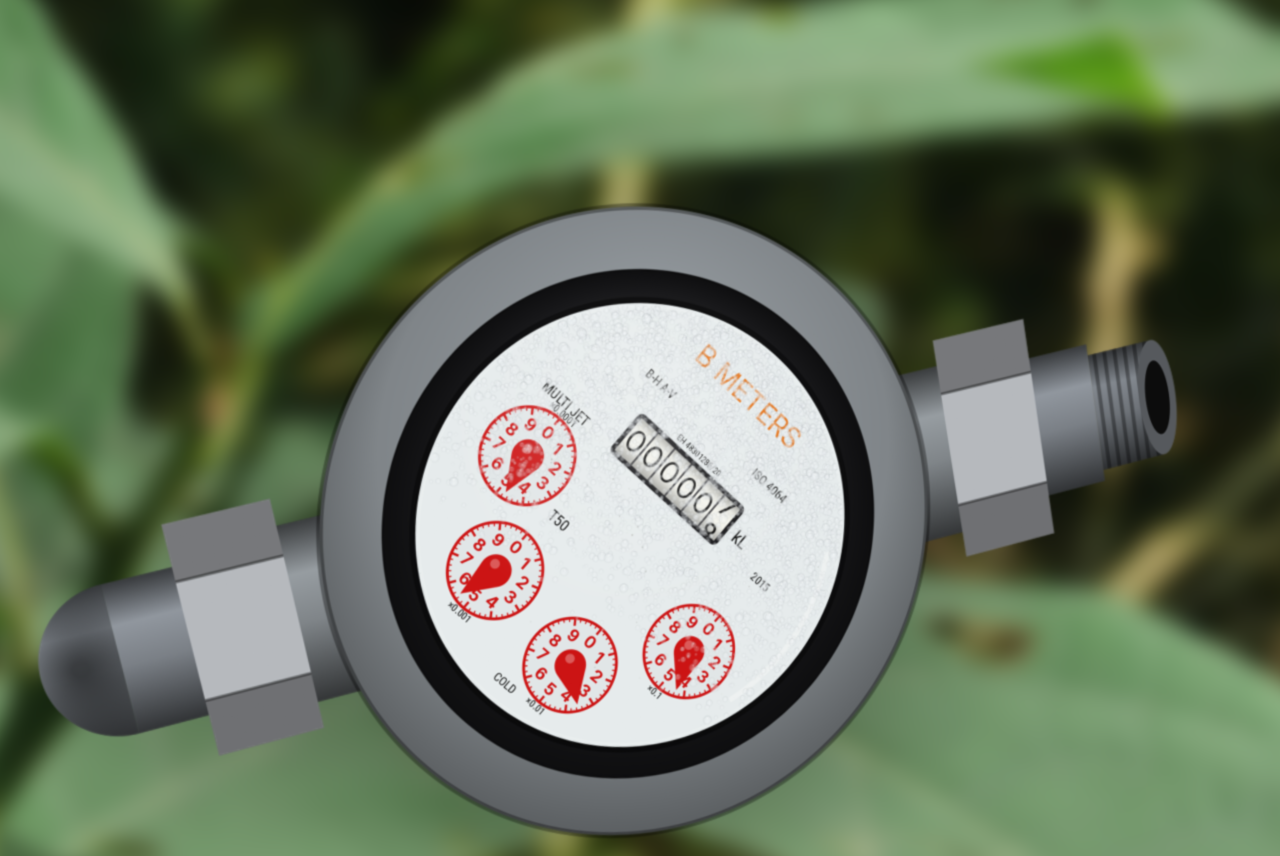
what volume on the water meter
7.4354 kL
